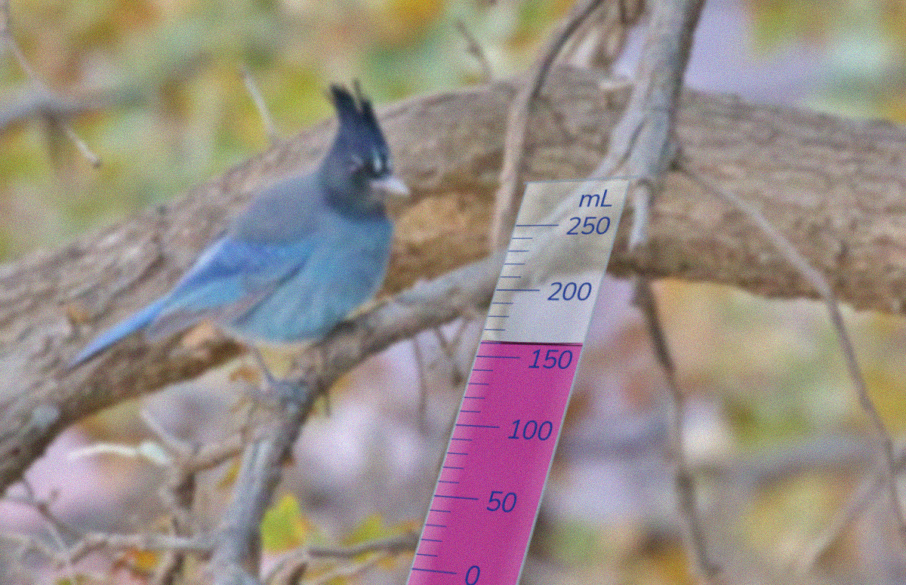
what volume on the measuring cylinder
160 mL
